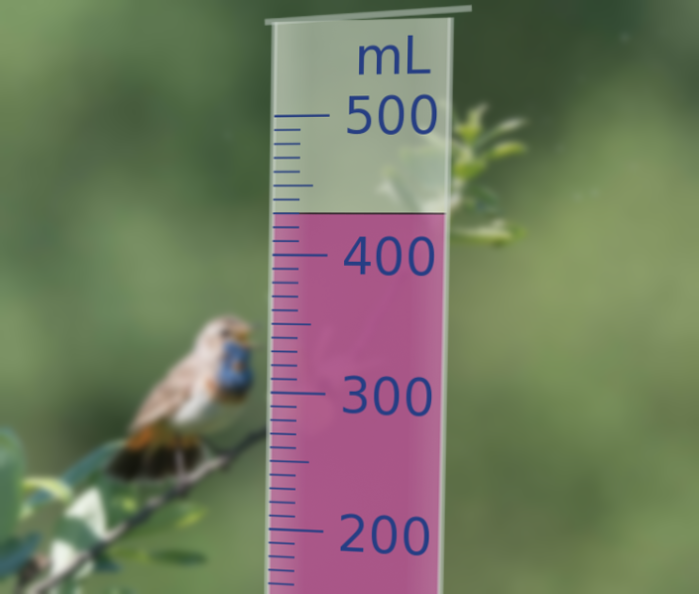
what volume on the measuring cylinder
430 mL
